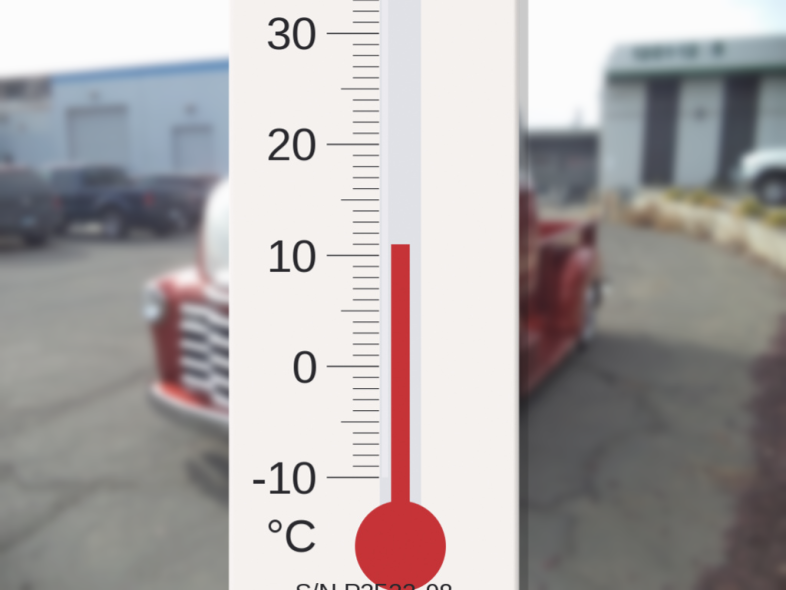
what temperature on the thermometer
11 °C
